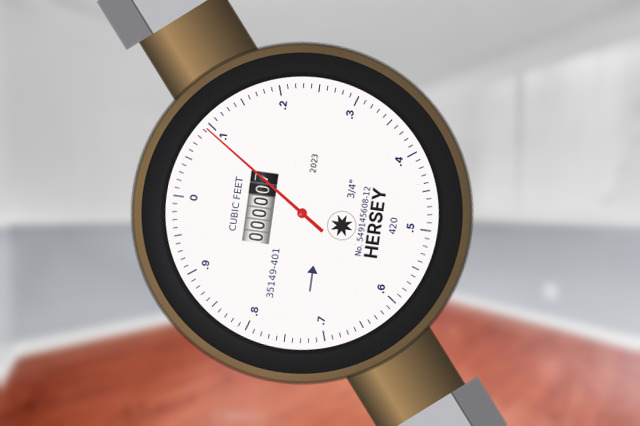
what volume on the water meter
7.09 ft³
